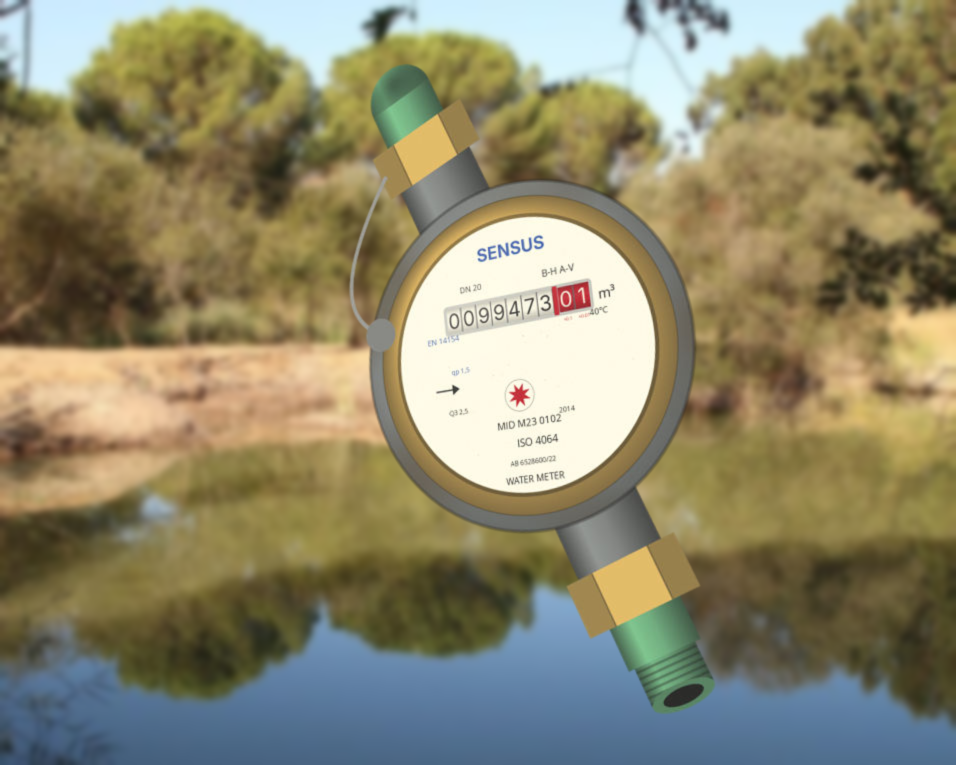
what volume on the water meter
99473.01 m³
